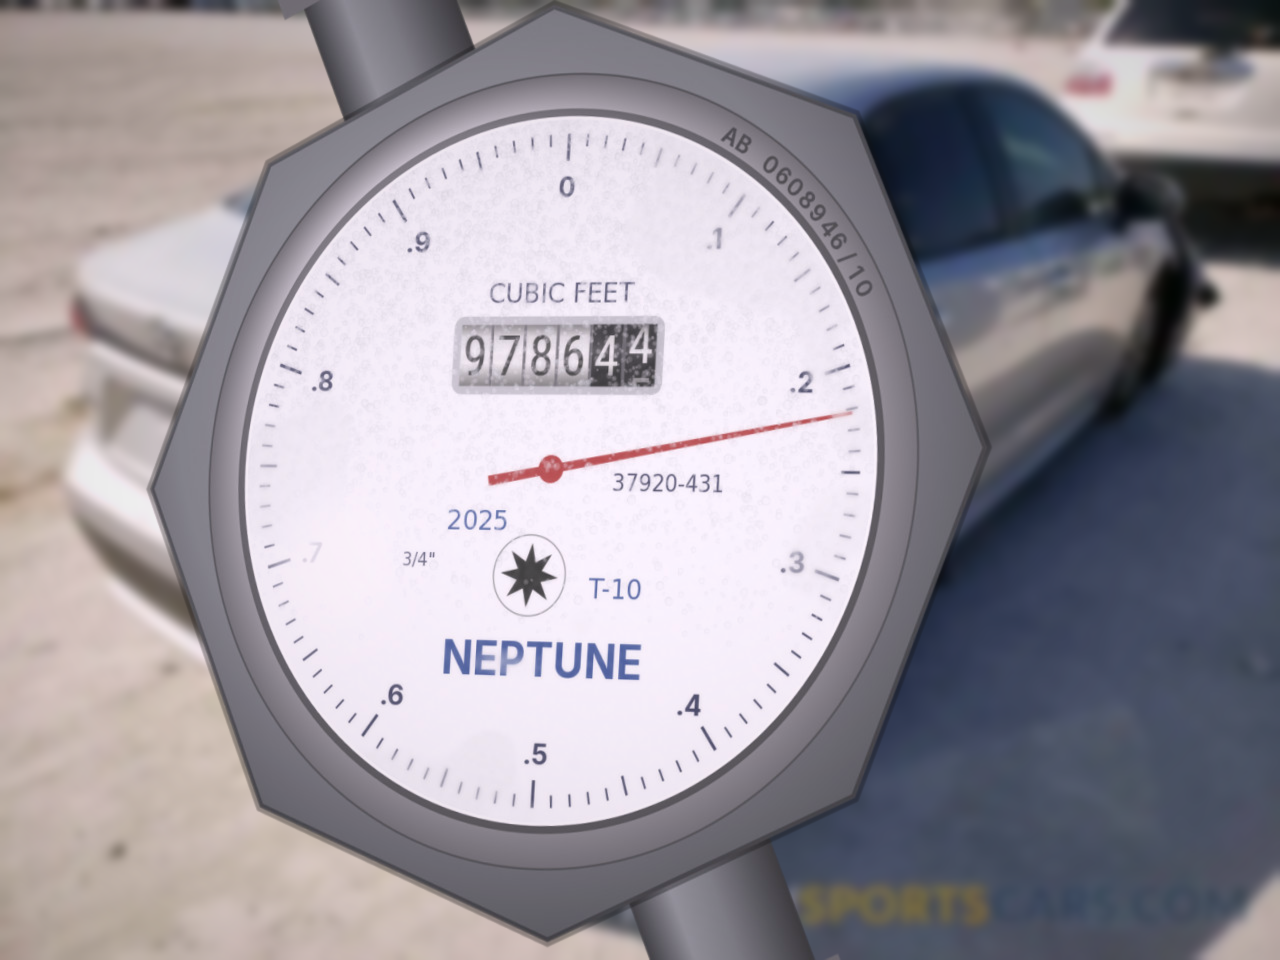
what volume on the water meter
978644.22 ft³
